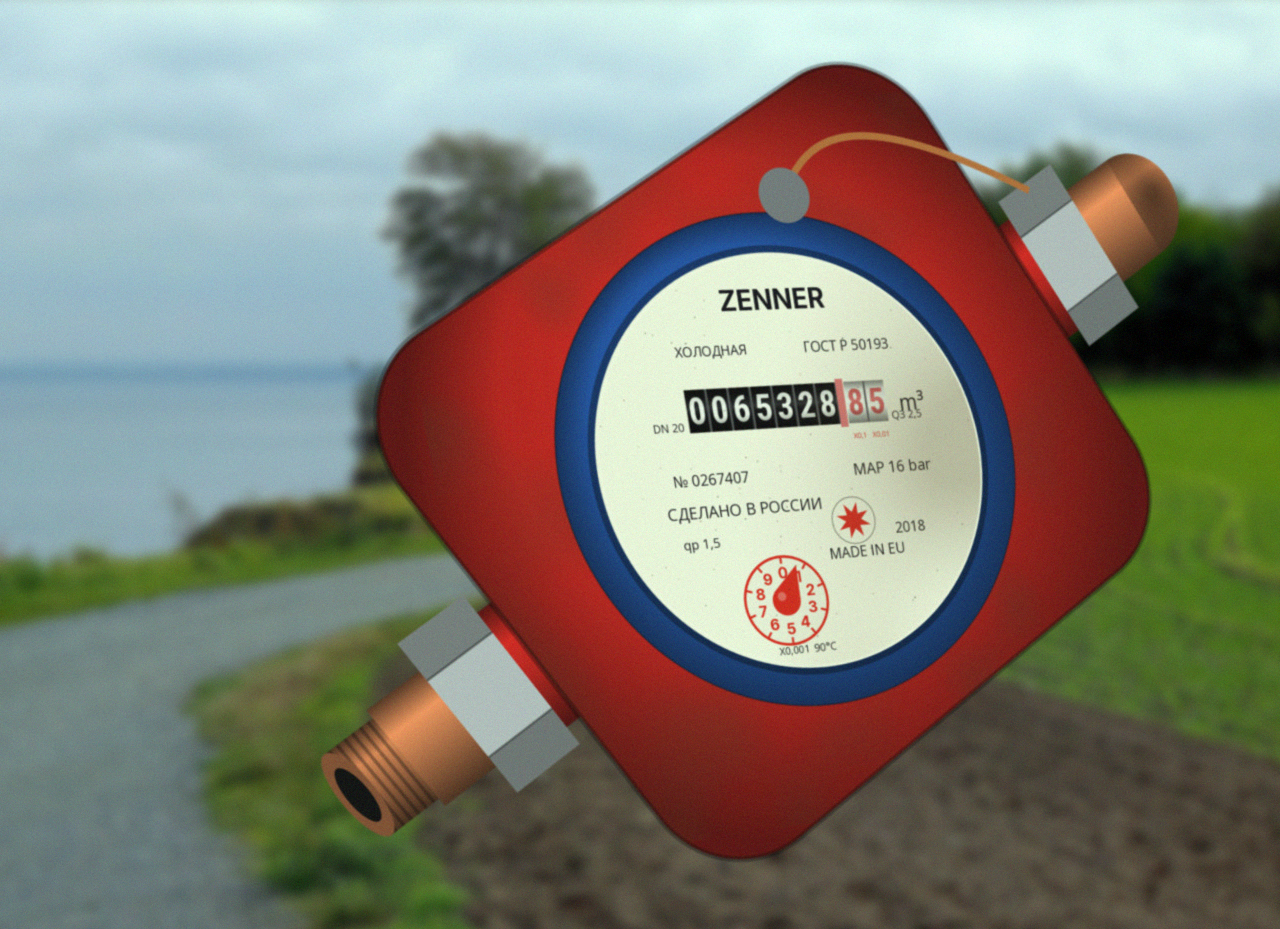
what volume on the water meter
65328.850 m³
